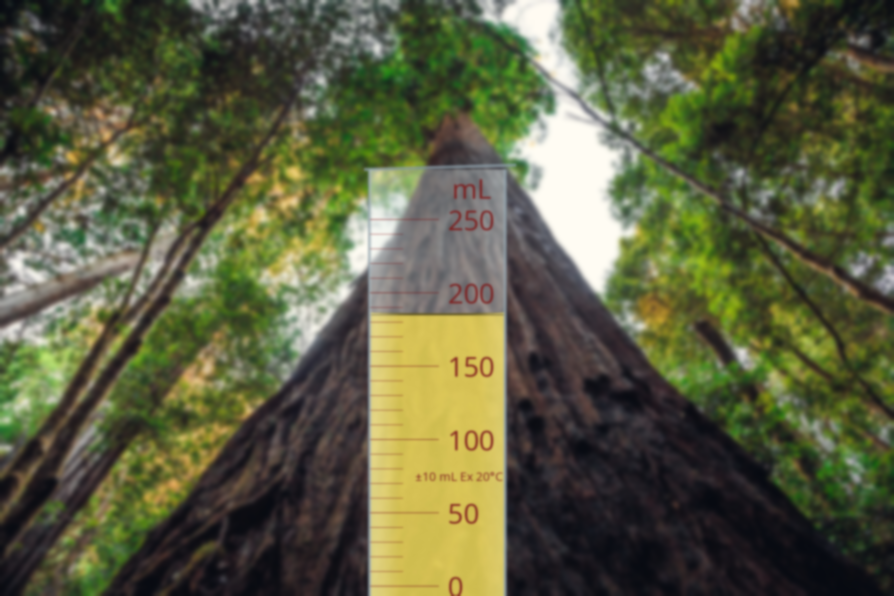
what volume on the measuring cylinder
185 mL
